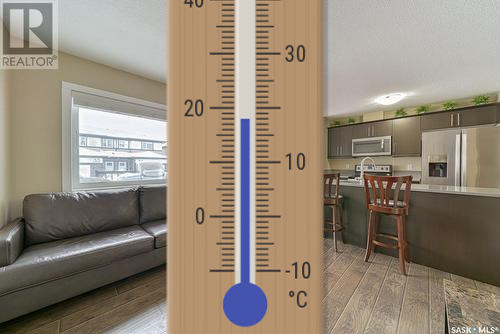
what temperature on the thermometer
18 °C
